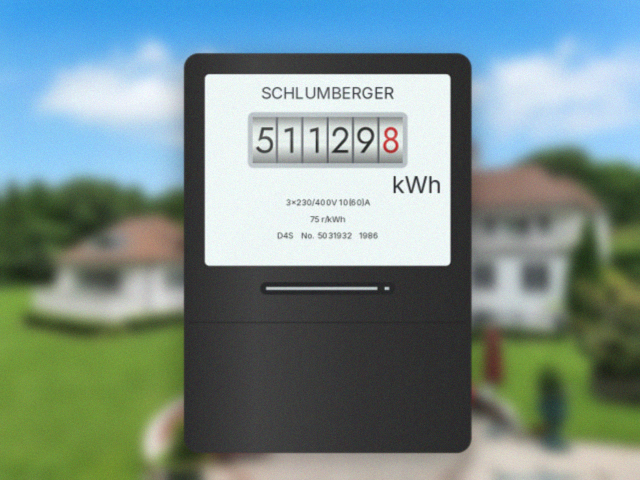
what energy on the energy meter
51129.8 kWh
